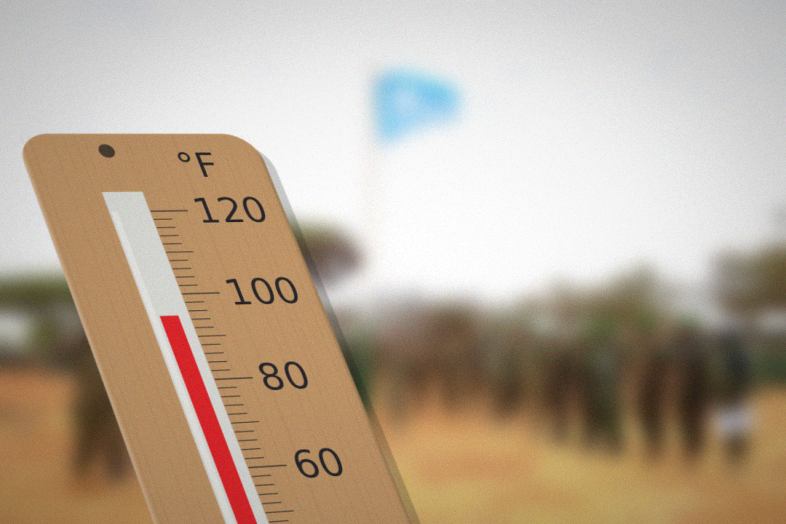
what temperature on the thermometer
95 °F
